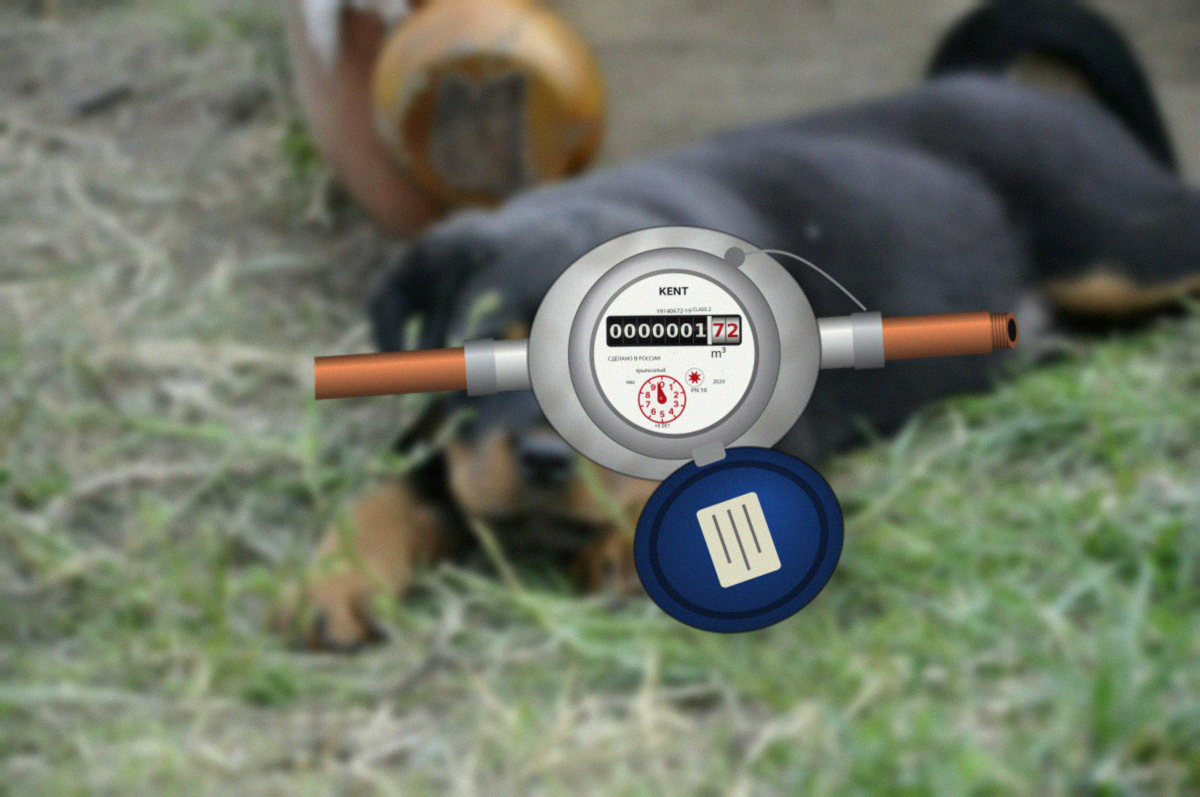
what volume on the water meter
1.719 m³
